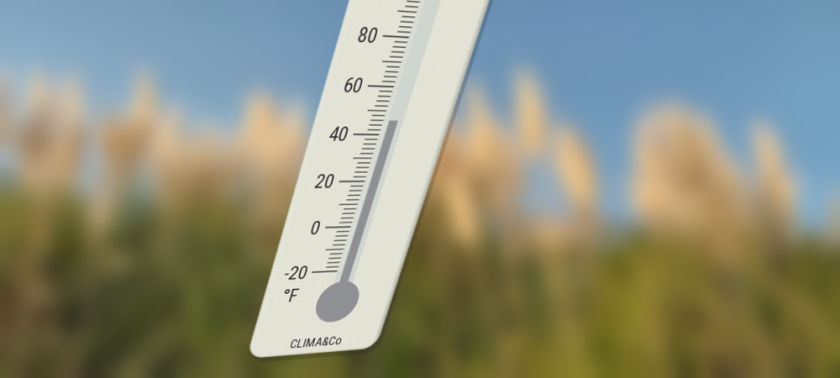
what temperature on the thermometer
46 °F
